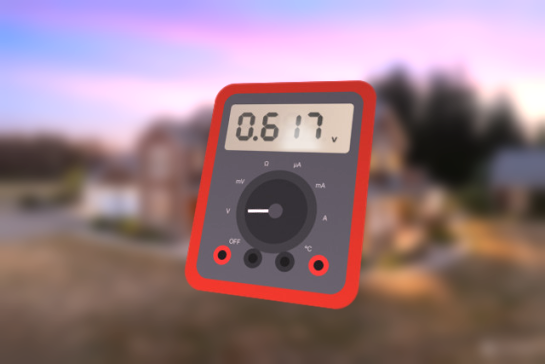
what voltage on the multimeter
0.617 V
